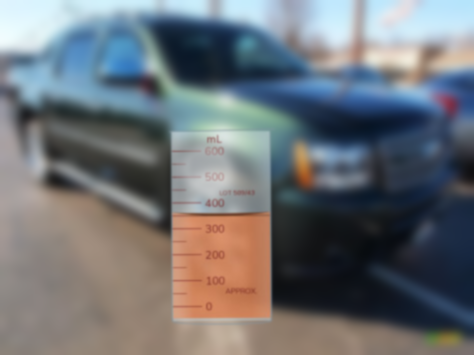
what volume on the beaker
350 mL
